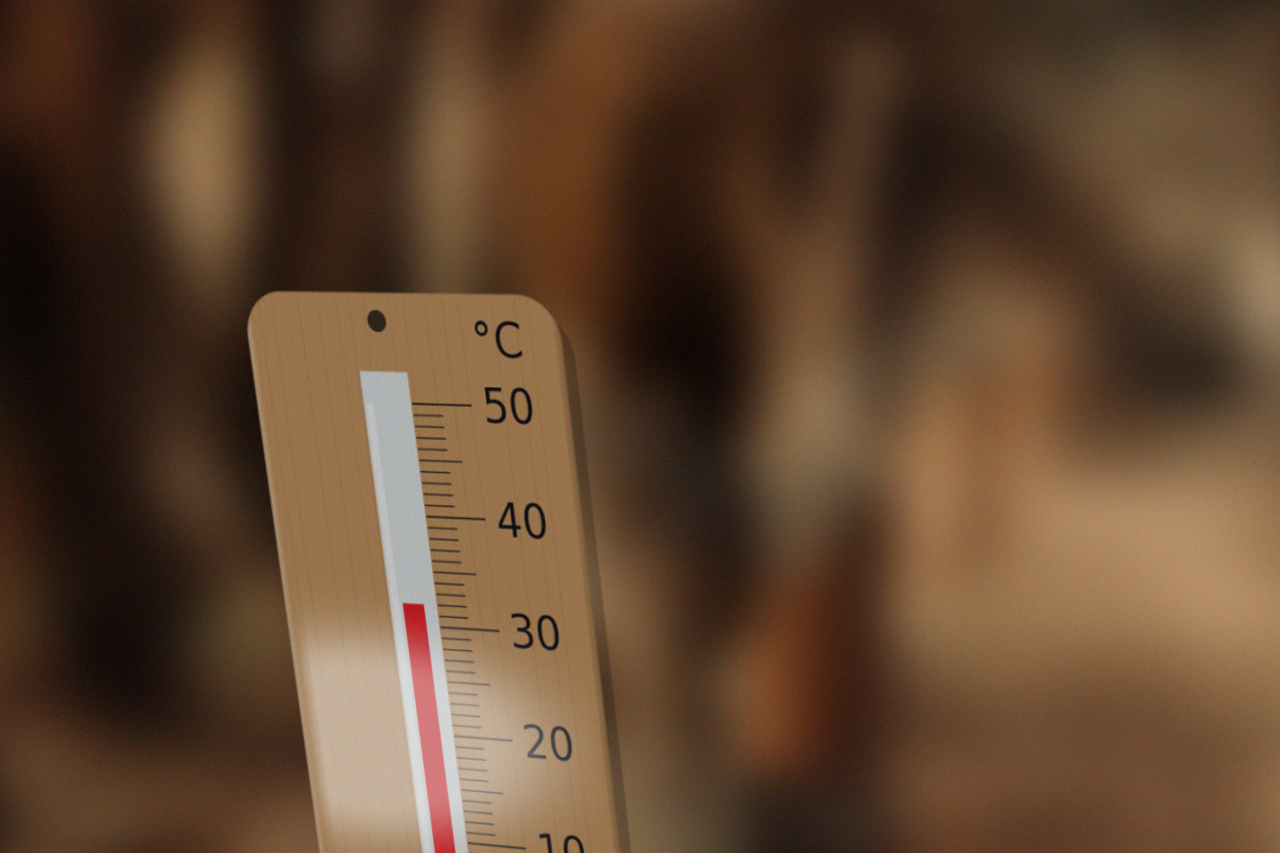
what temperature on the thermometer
32 °C
